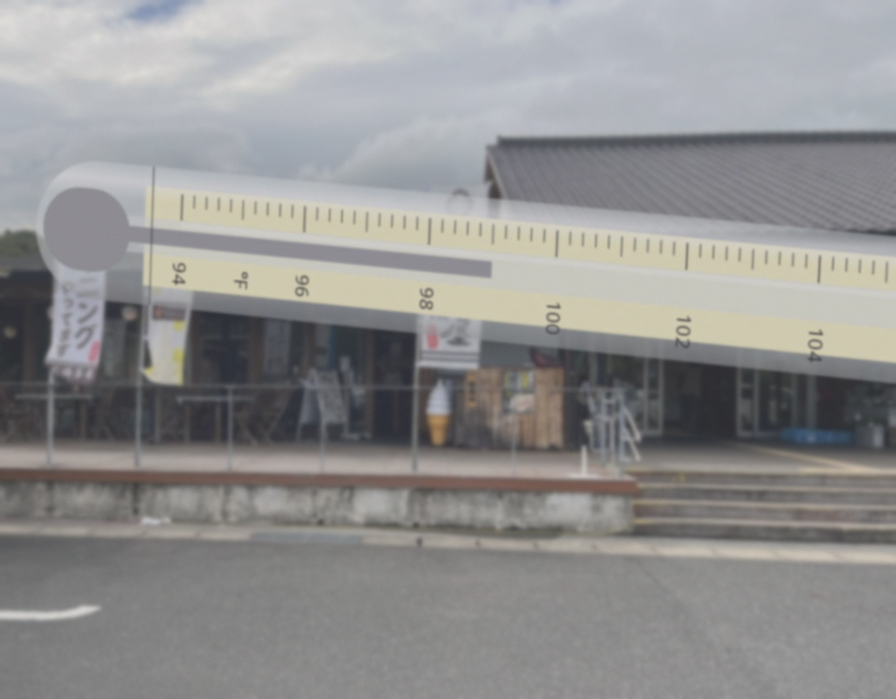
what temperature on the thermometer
99 °F
